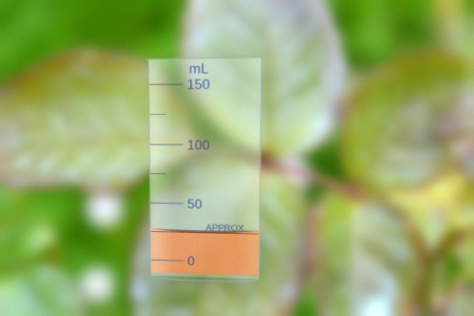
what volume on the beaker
25 mL
